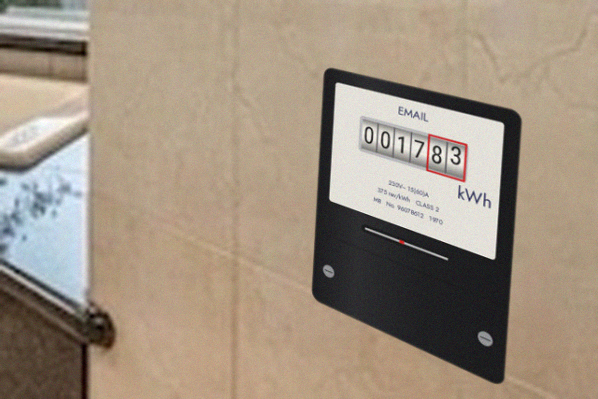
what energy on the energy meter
17.83 kWh
